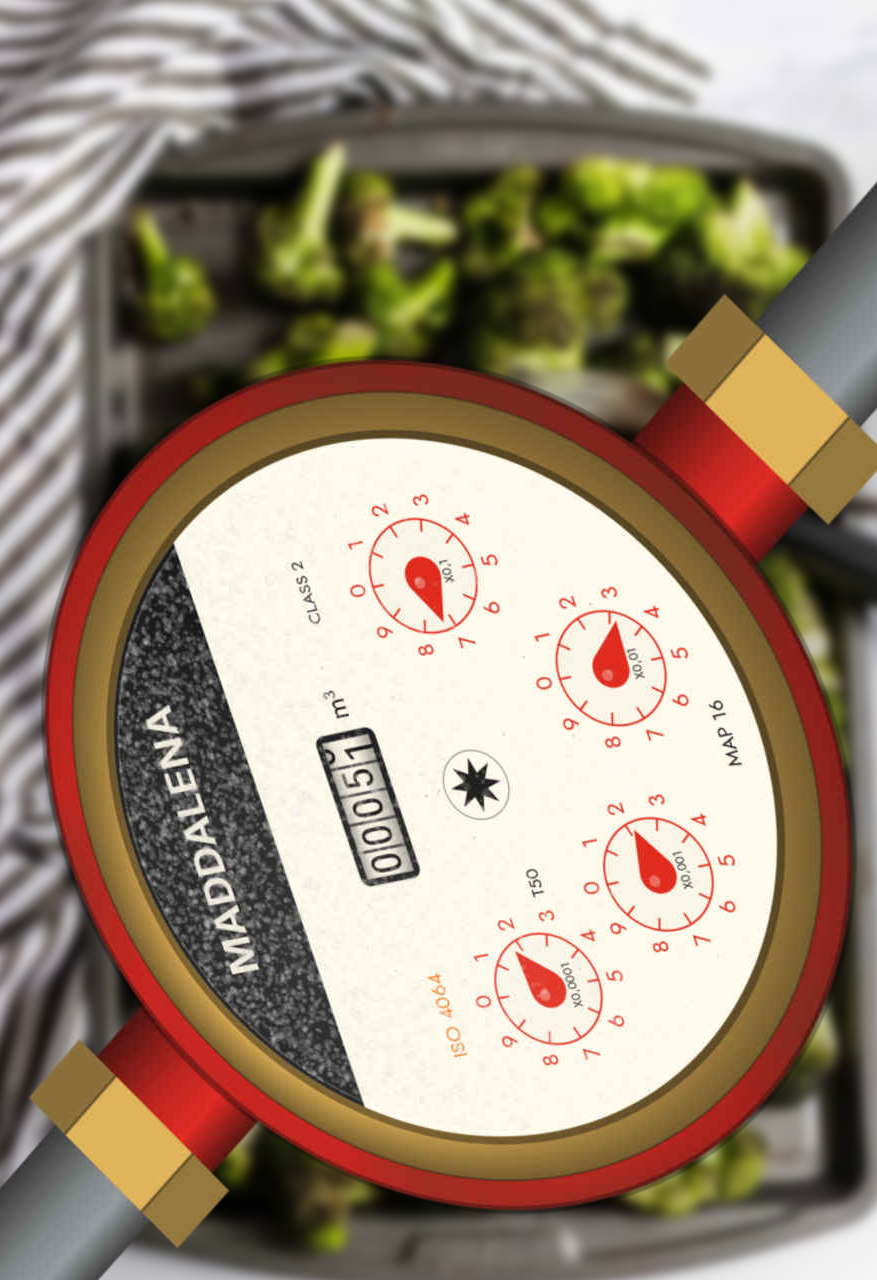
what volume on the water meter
50.7321 m³
